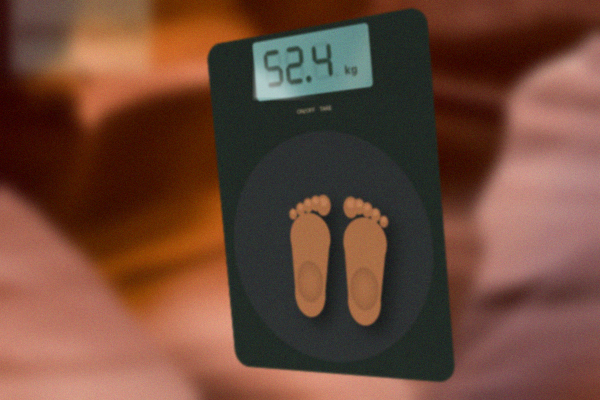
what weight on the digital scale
52.4 kg
